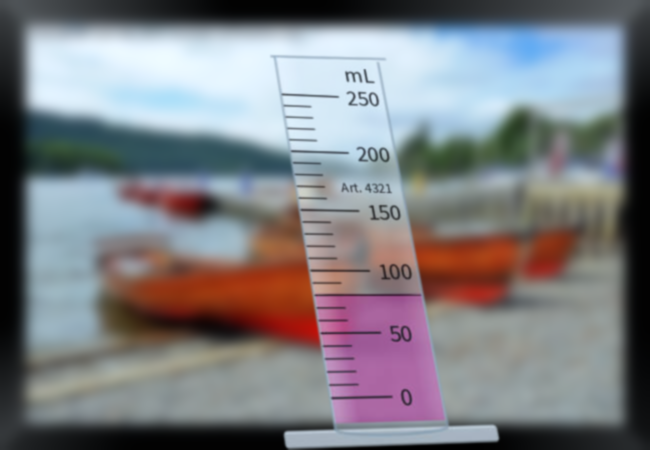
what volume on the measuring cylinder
80 mL
